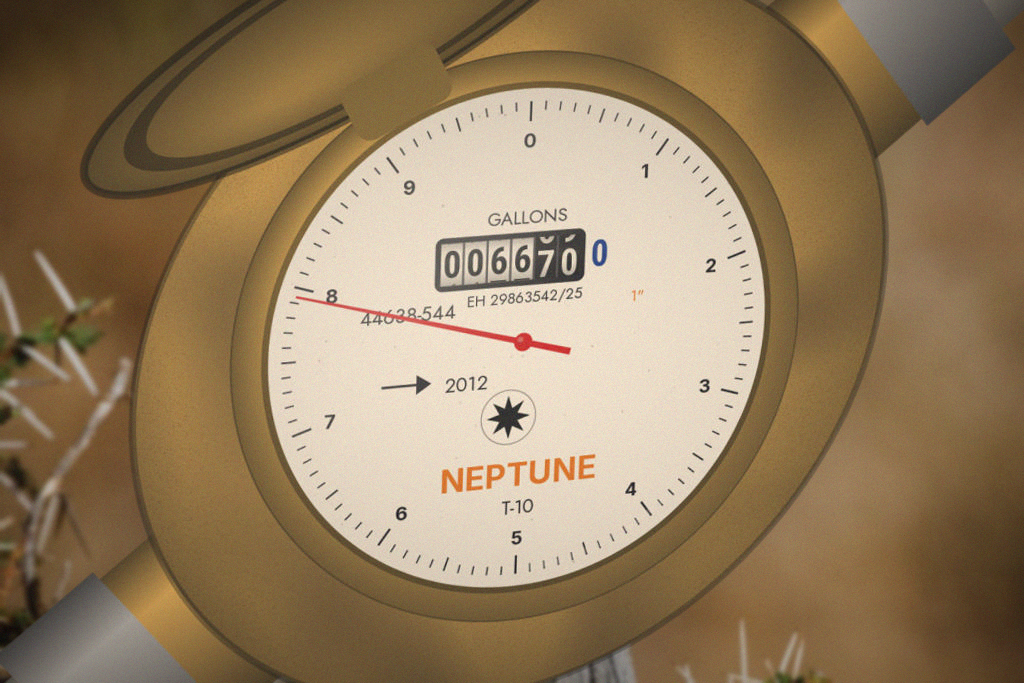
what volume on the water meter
66697.9 gal
